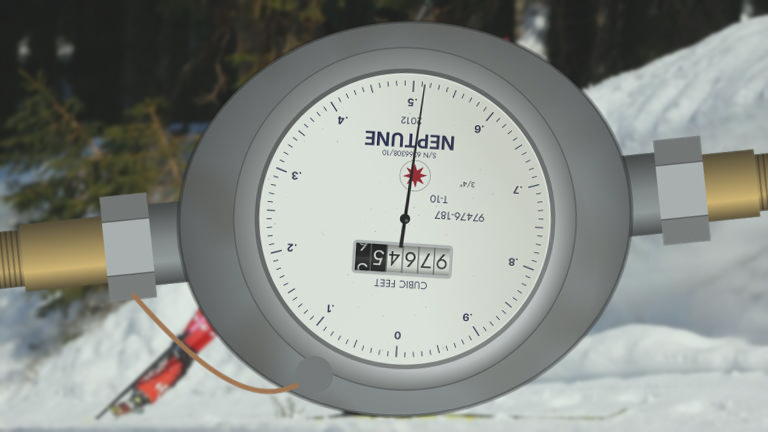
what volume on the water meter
976455.51 ft³
